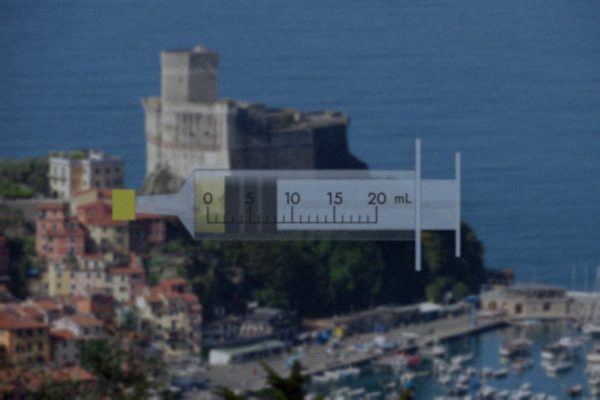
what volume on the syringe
2 mL
